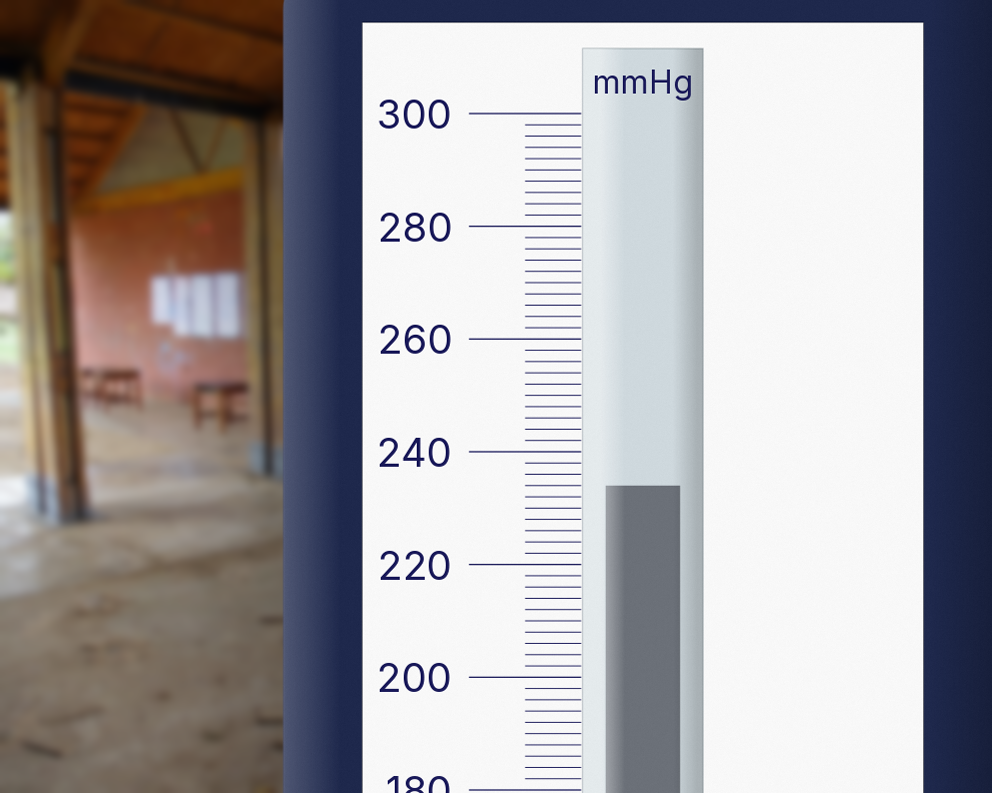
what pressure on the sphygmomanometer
234 mmHg
